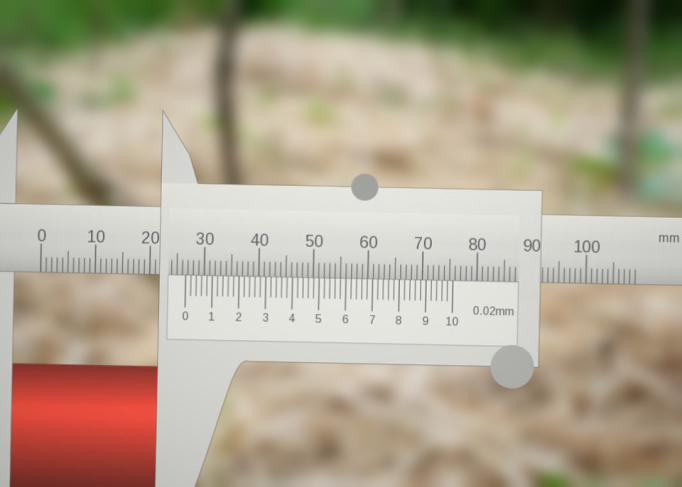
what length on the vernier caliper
26.6 mm
